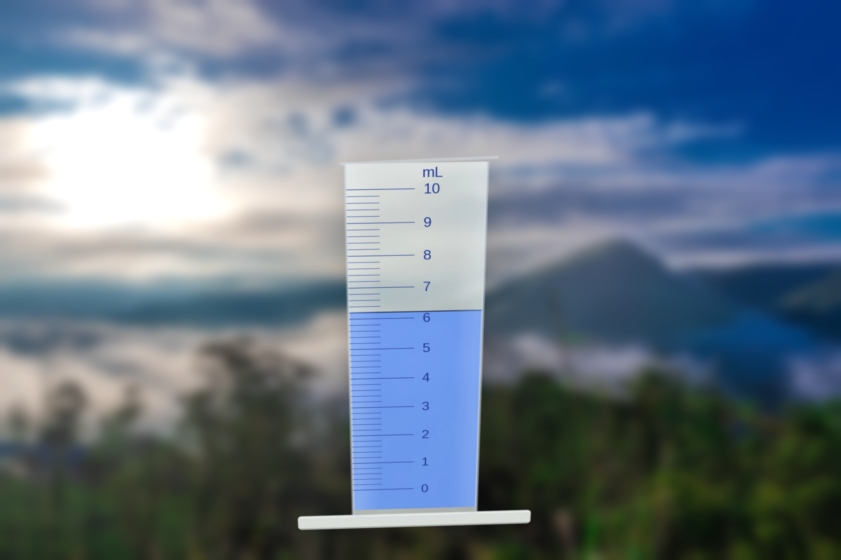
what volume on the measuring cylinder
6.2 mL
